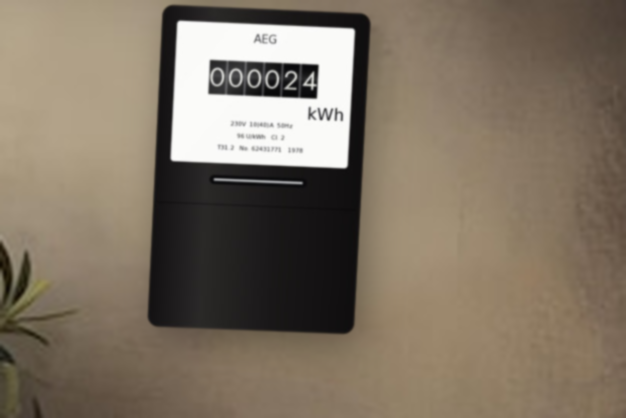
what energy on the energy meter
24 kWh
